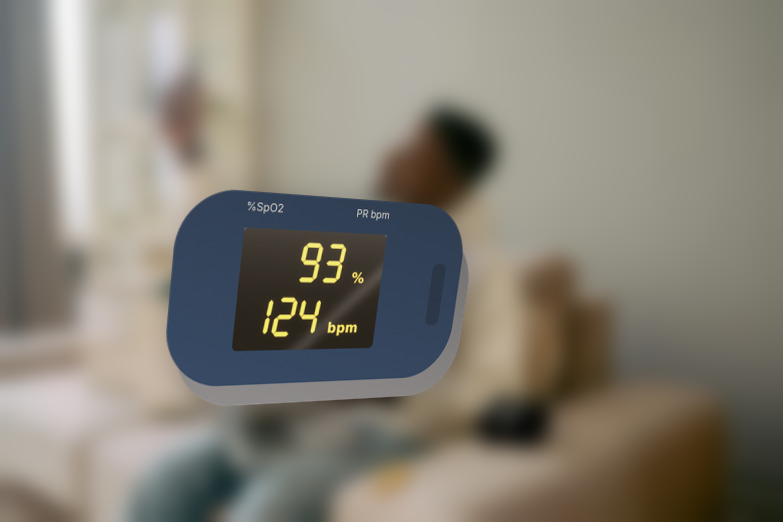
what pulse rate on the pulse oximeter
124 bpm
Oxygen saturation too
93 %
